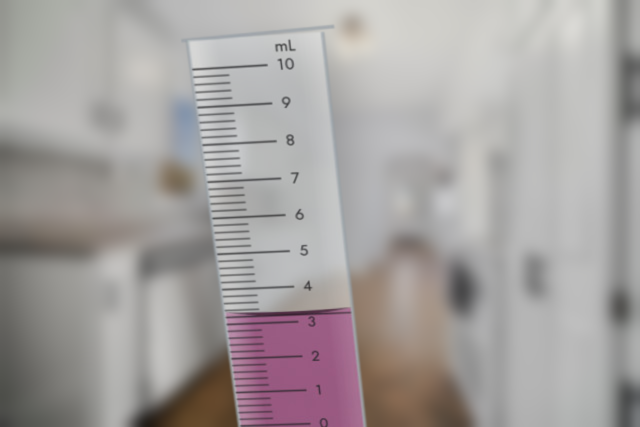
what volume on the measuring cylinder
3.2 mL
